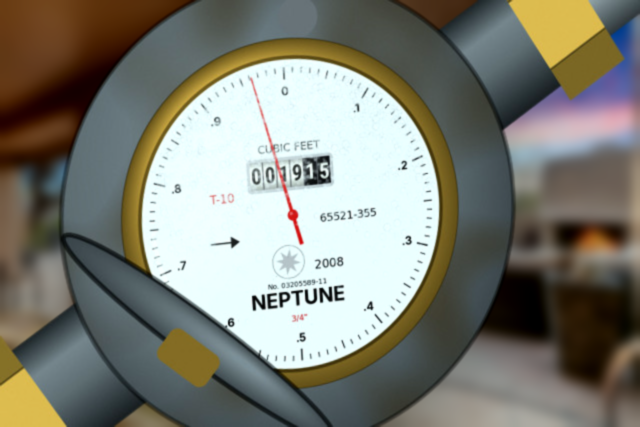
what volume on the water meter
1914.96 ft³
